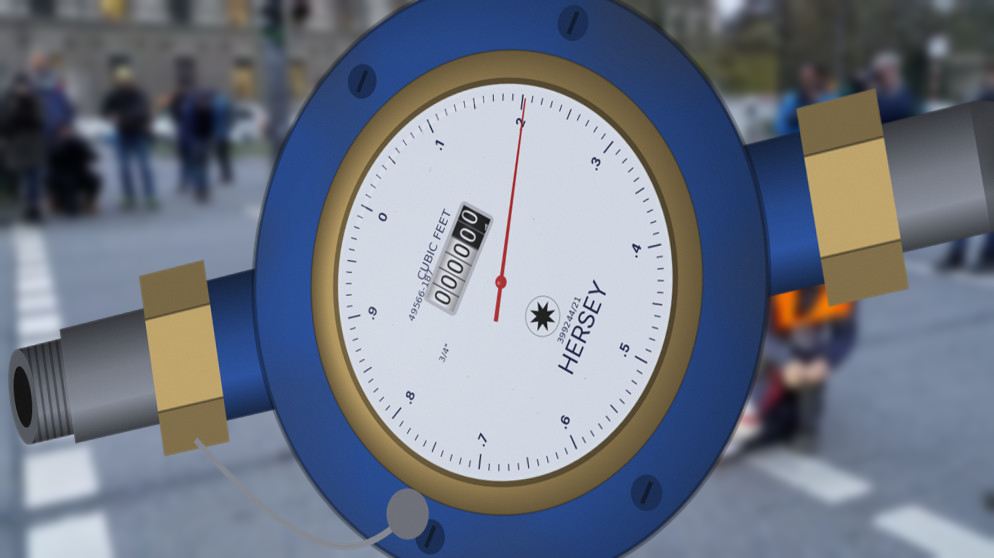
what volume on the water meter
0.20 ft³
